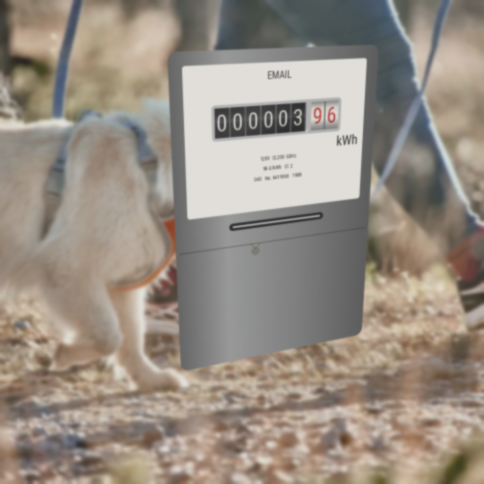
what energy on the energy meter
3.96 kWh
